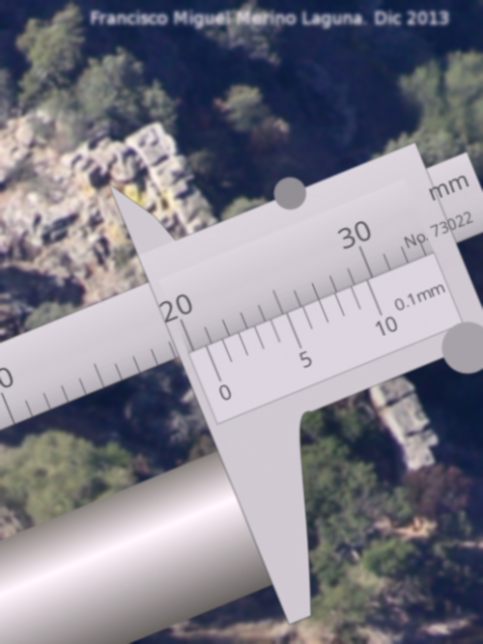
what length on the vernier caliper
20.7 mm
